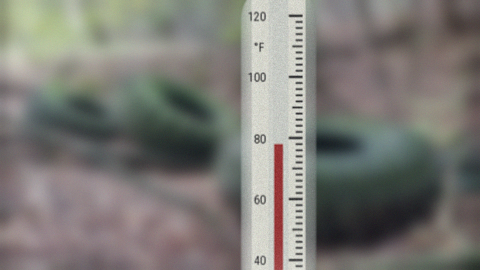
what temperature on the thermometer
78 °F
